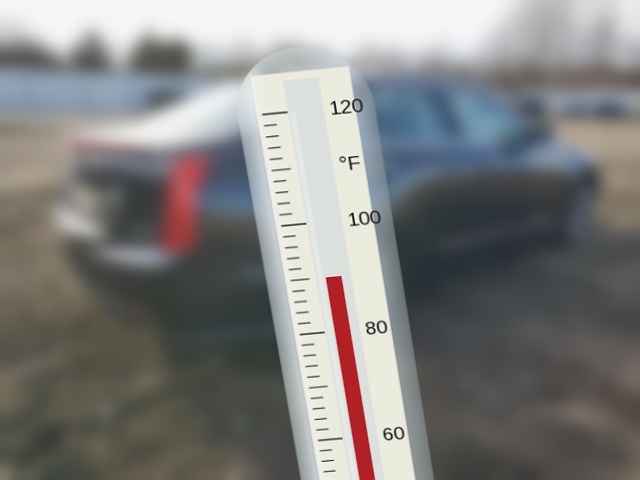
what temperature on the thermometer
90 °F
